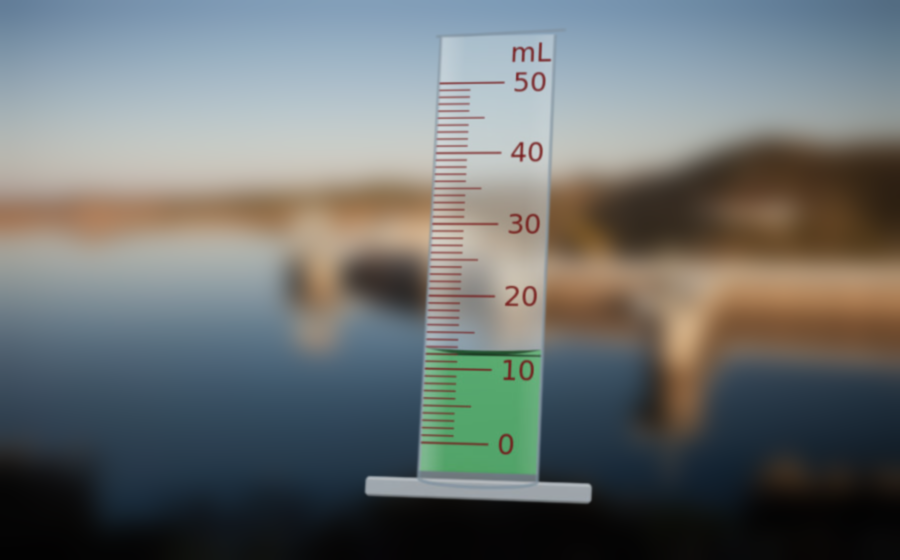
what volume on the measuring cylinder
12 mL
